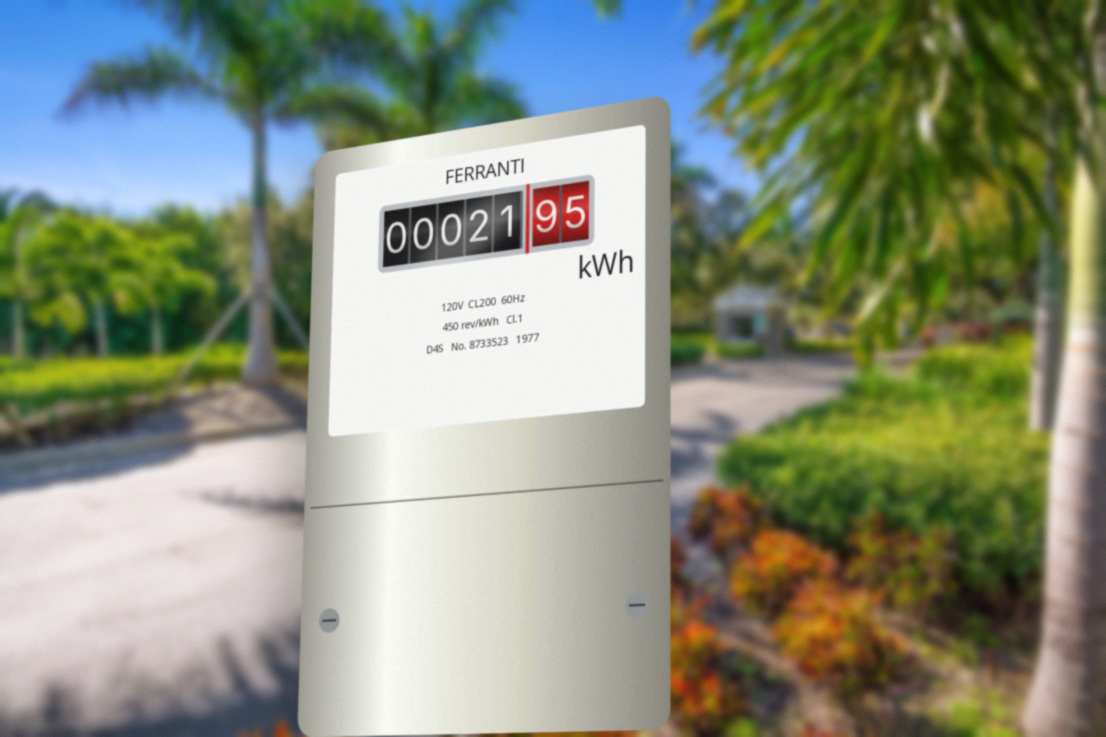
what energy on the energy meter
21.95 kWh
